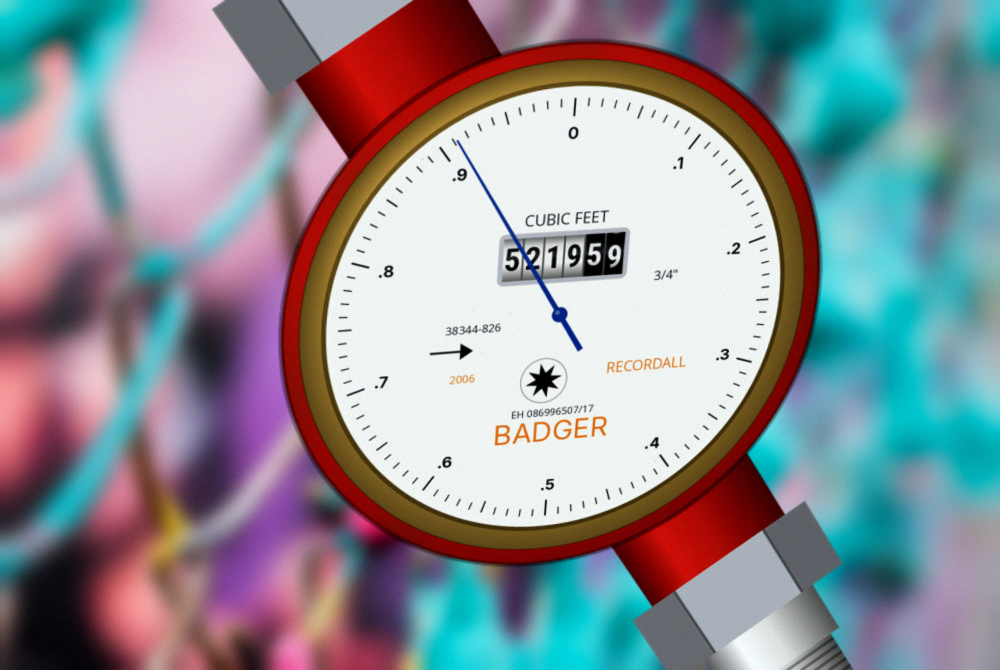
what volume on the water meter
521958.91 ft³
